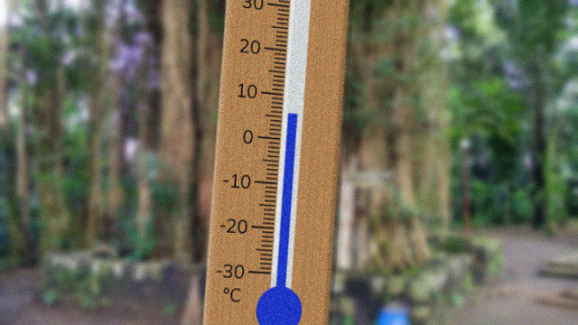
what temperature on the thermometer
6 °C
